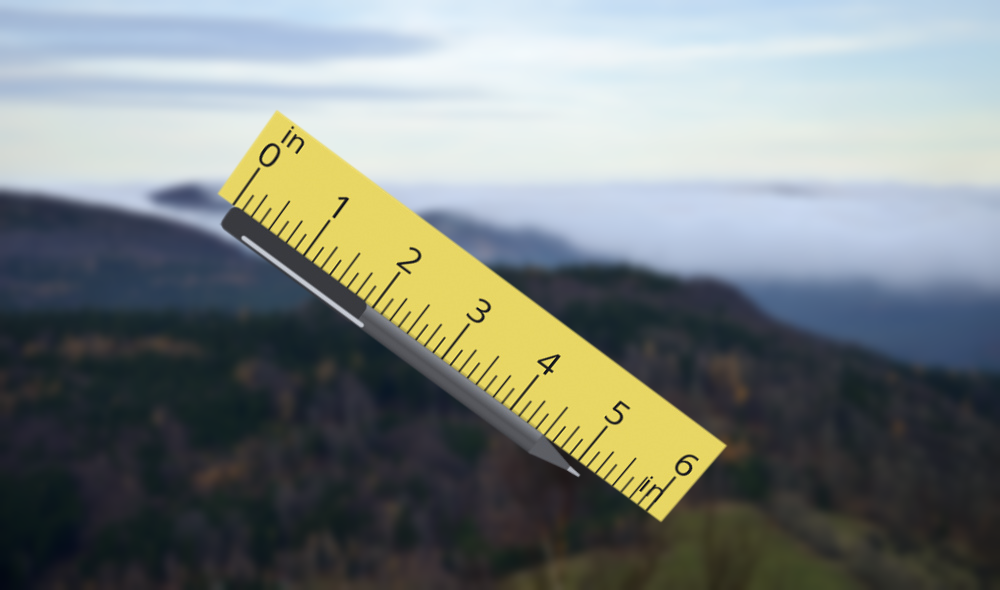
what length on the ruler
5.125 in
